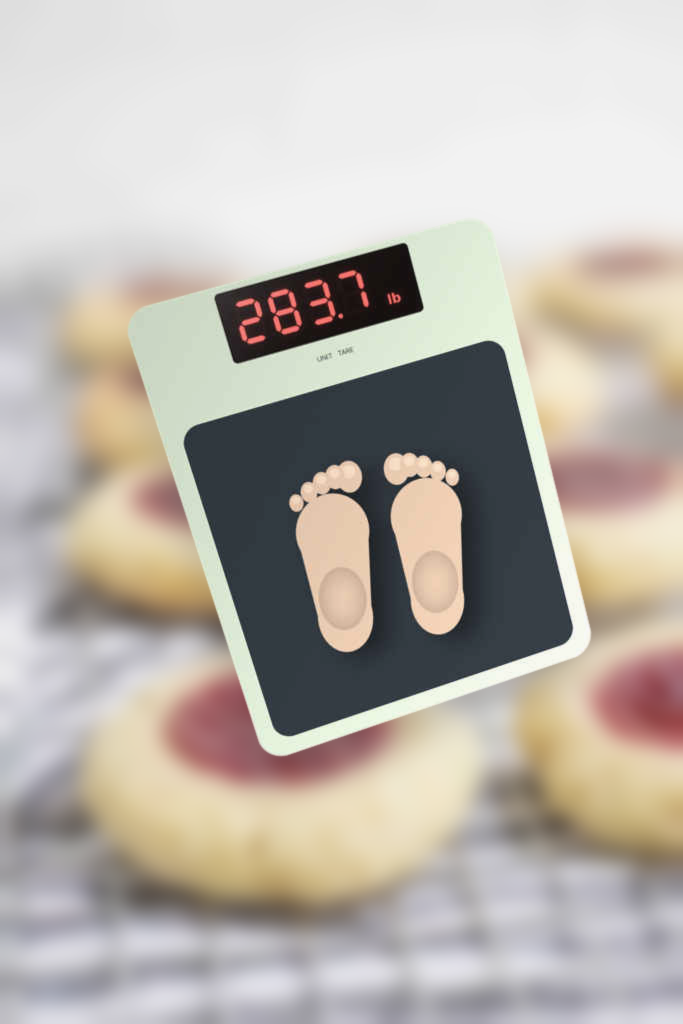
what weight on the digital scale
283.7 lb
